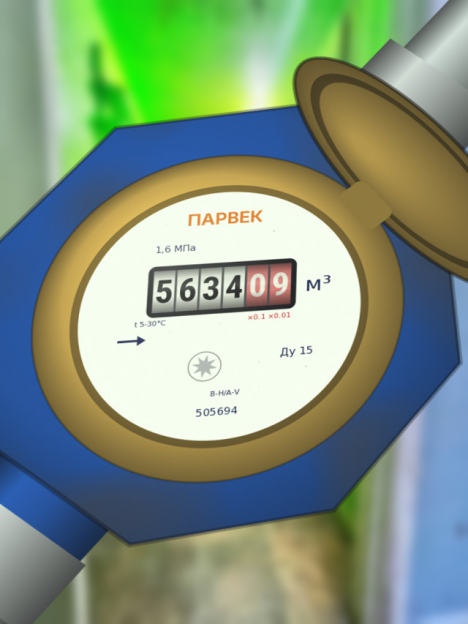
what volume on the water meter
5634.09 m³
